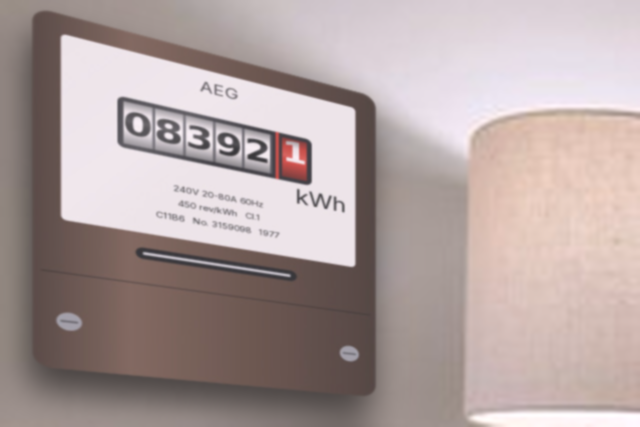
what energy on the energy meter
8392.1 kWh
